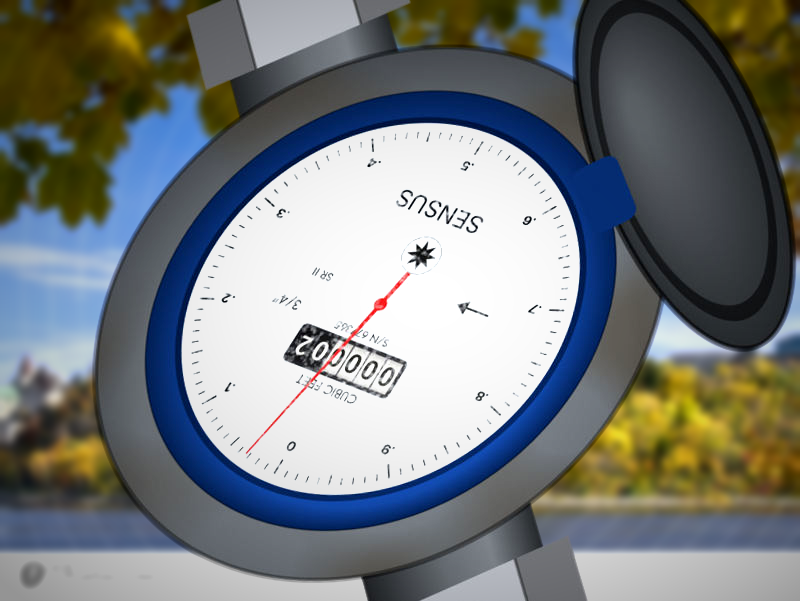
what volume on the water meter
2.03 ft³
